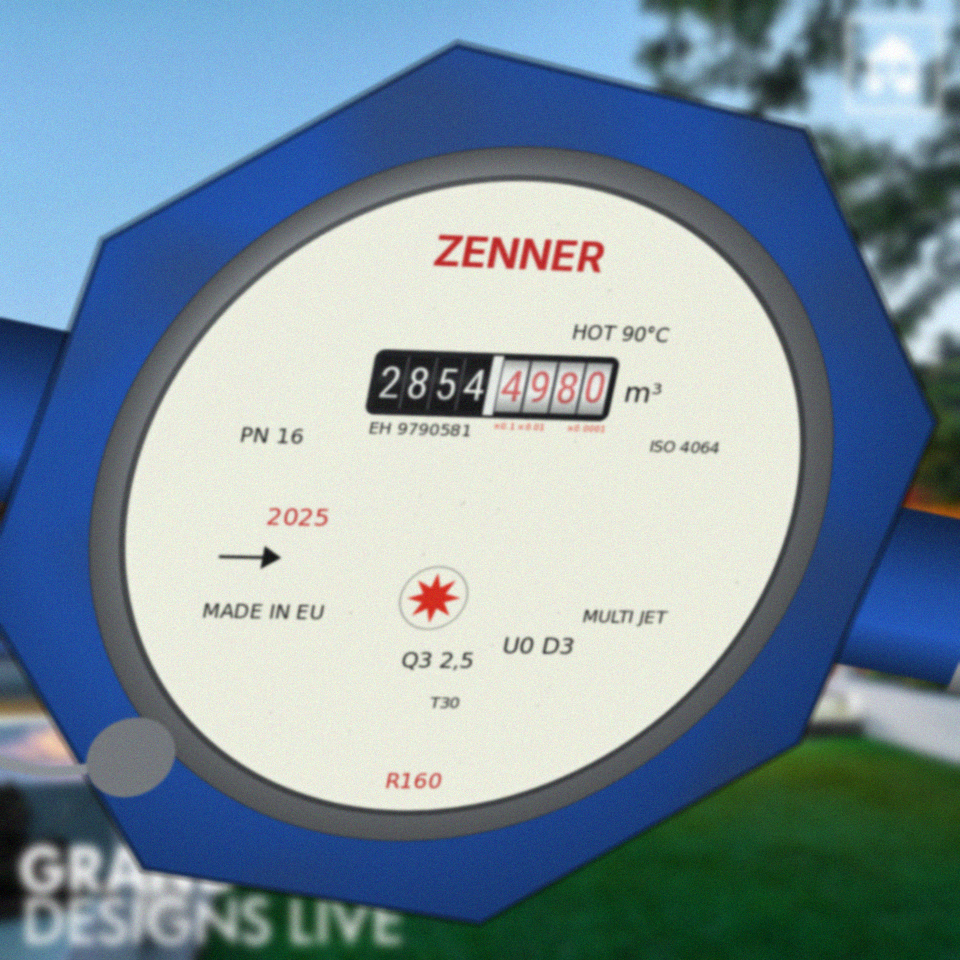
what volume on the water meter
2854.4980 m³
